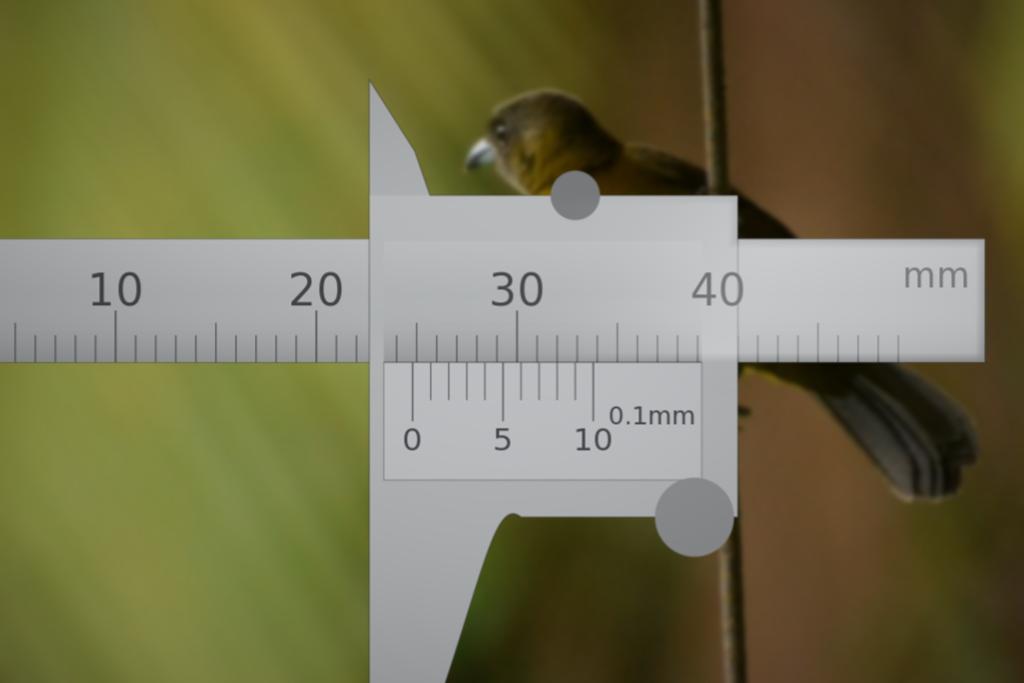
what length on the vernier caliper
24.8 mm
